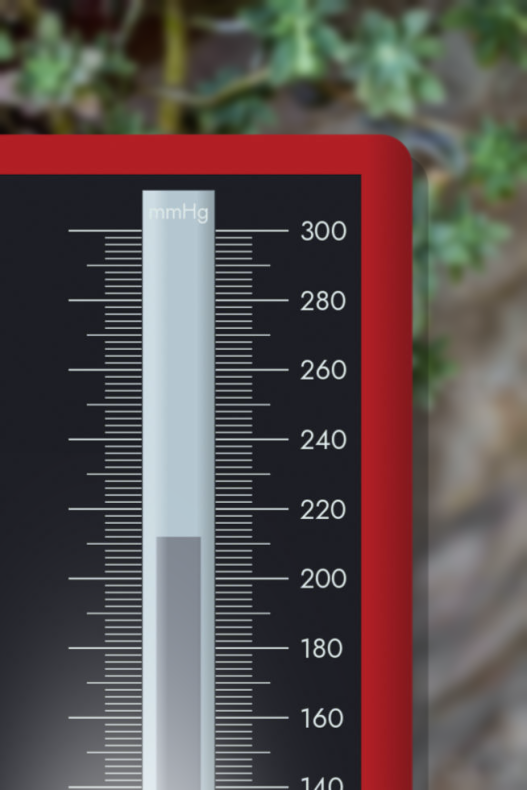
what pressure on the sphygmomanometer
212 mmHg
